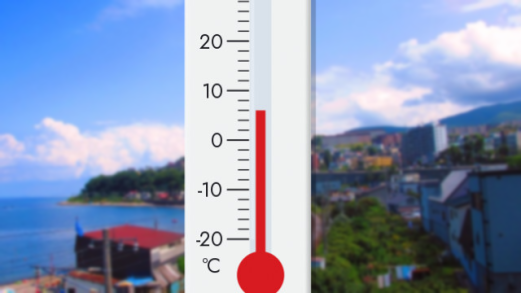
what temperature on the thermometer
6 °C
